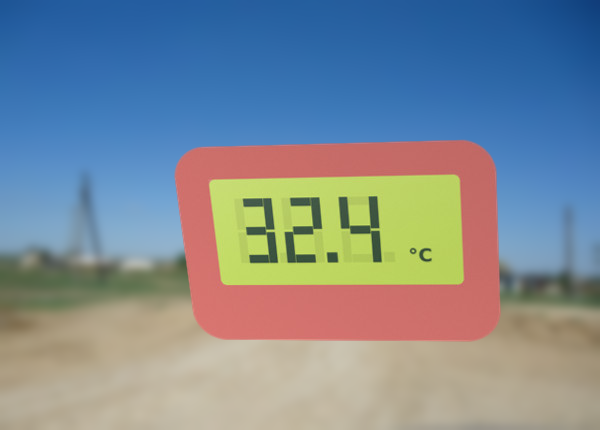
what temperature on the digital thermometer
32.4 °C
